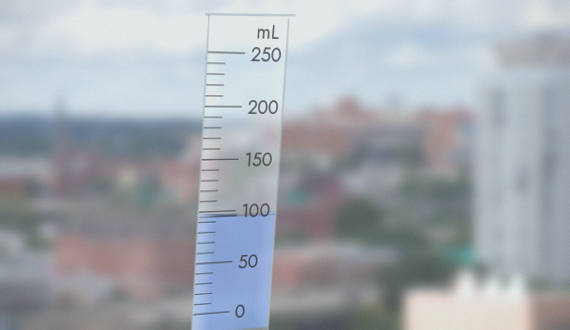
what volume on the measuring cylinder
95 mL
